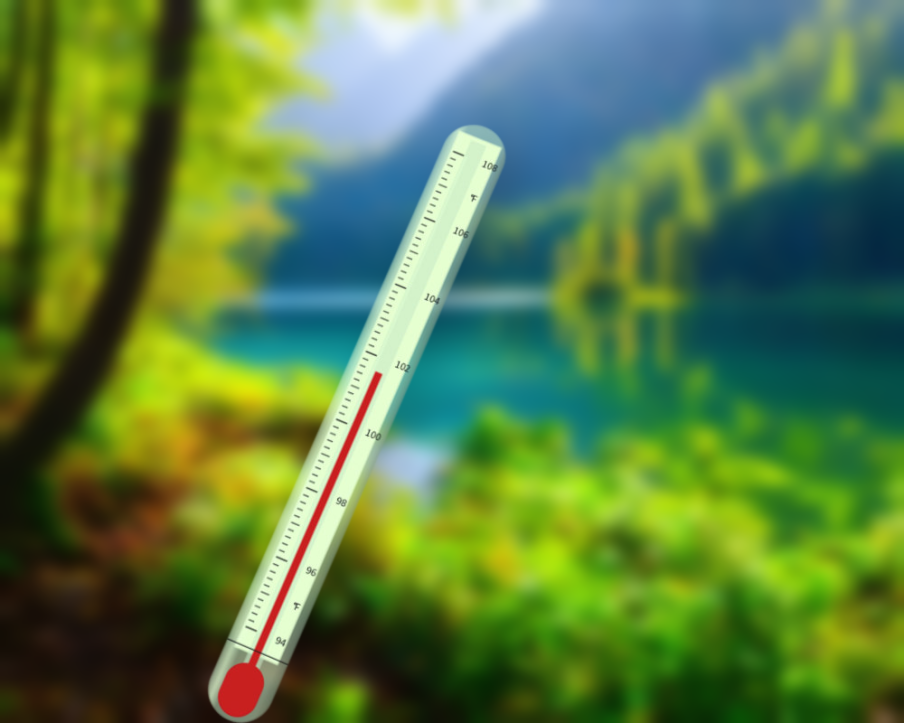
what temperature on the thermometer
101.6 °F
